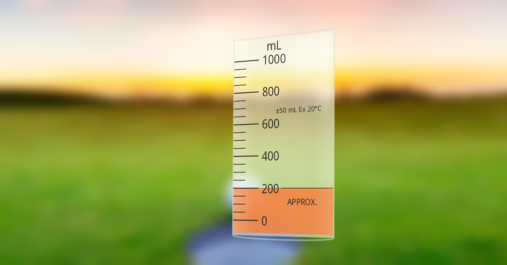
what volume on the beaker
200 mL
